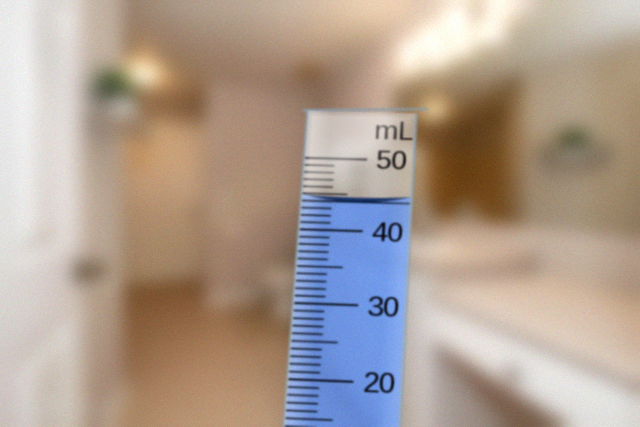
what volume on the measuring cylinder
44 mL
